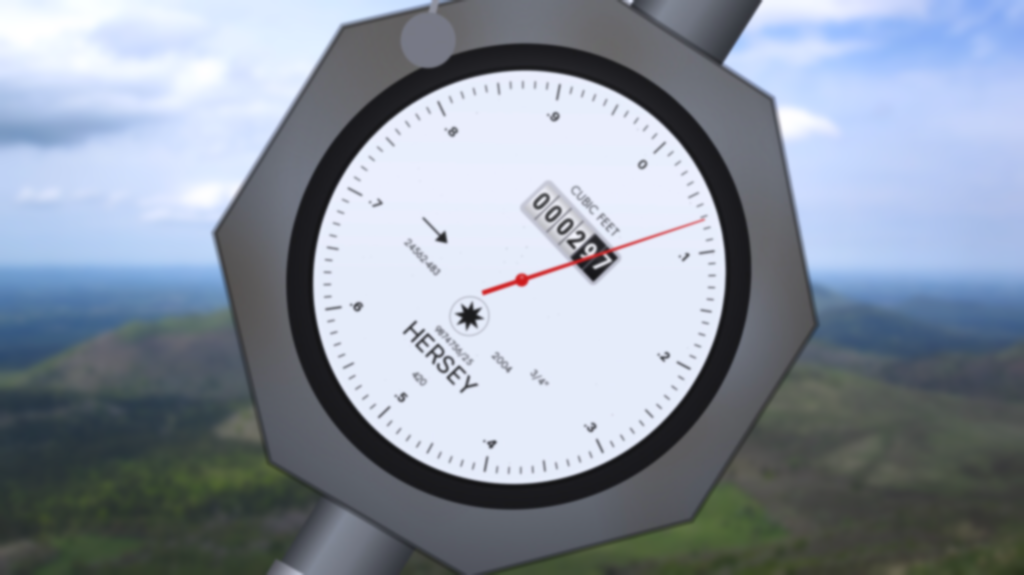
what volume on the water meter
297.07 ft³
